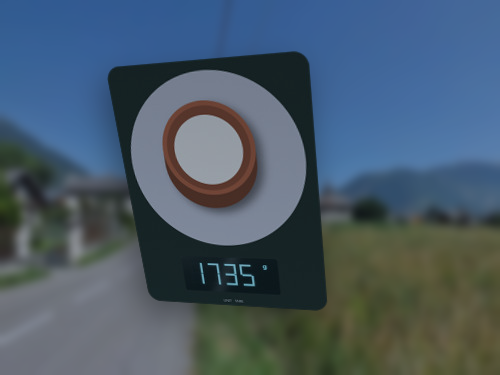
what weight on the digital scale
1735 g
